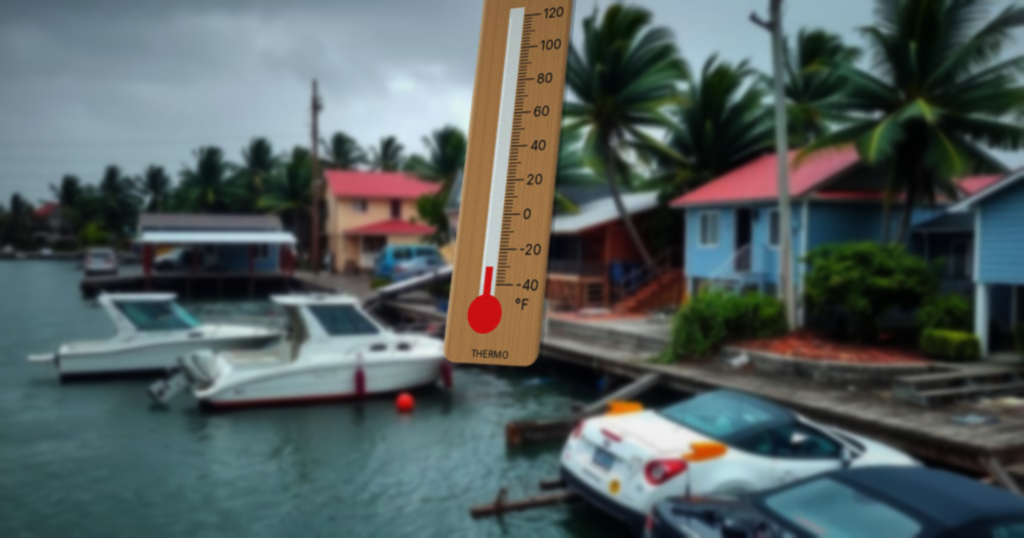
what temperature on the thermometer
-30 °F
